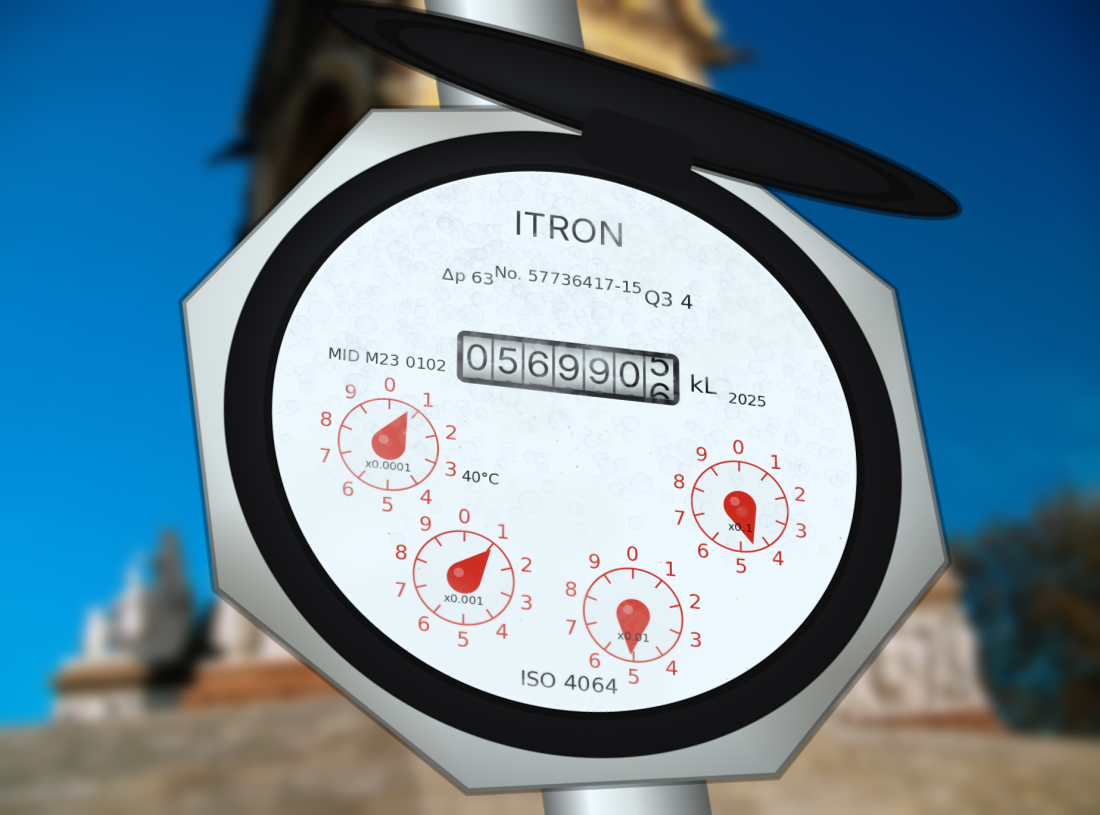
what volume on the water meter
569905.4510 kL
